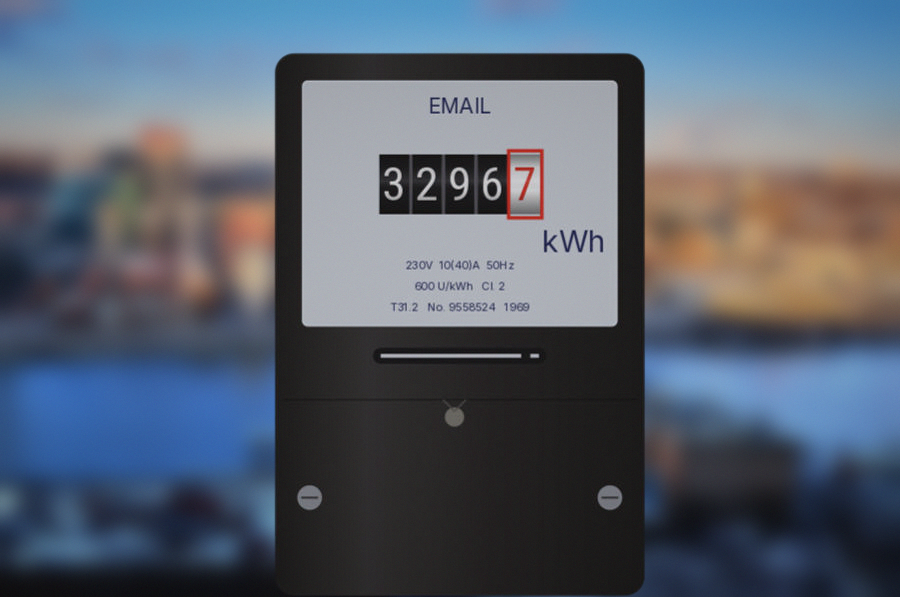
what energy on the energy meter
3296.7 kWh
